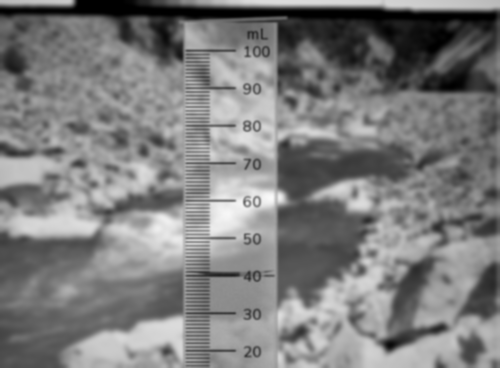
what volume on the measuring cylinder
40 mL
